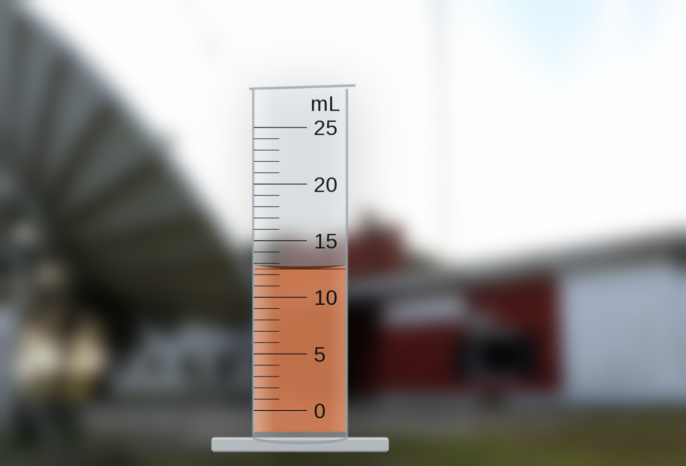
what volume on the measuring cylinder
12.5 mL
